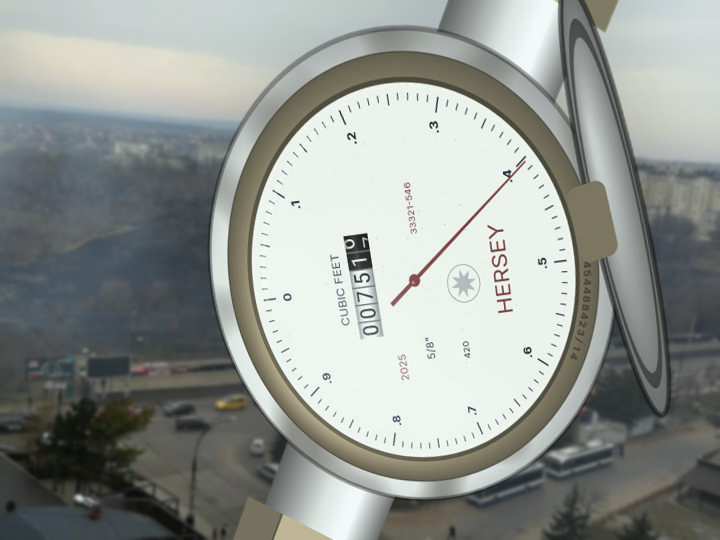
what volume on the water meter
7516.40 ft³
